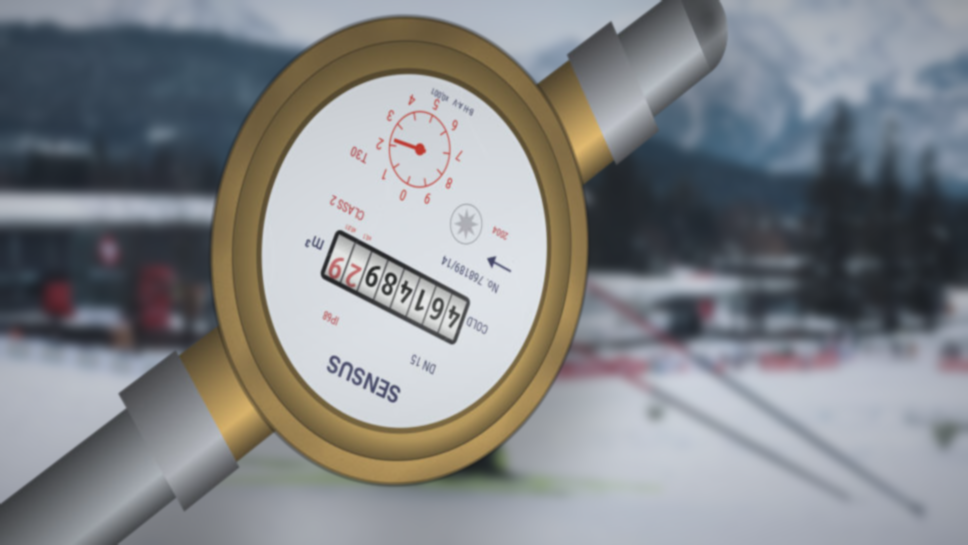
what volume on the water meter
461489.292 m³
